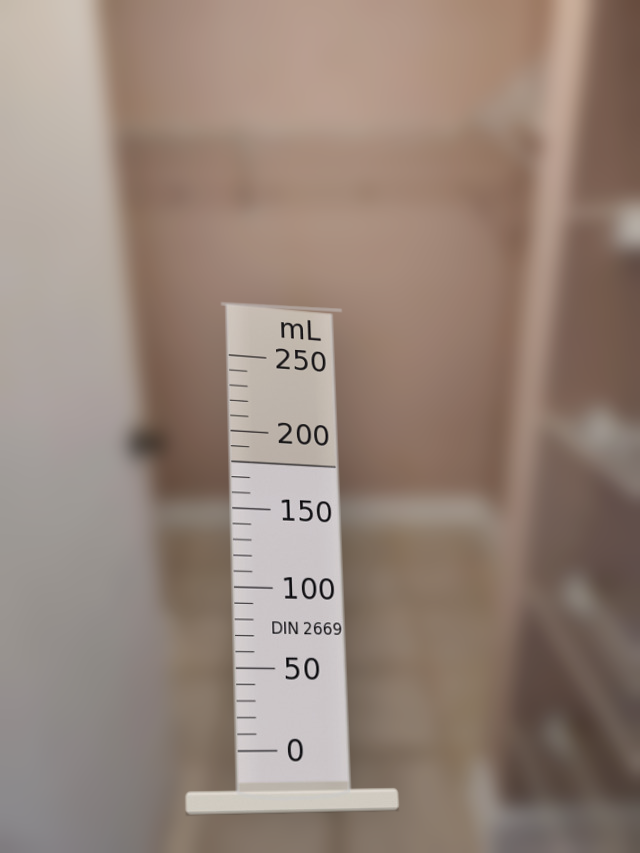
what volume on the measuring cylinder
180 mL
